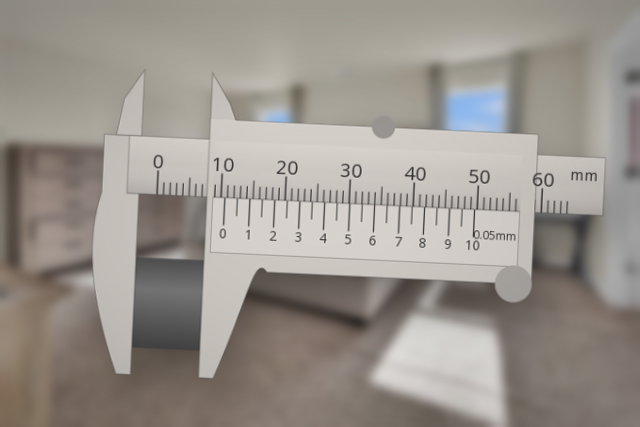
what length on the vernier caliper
10.6 mm
